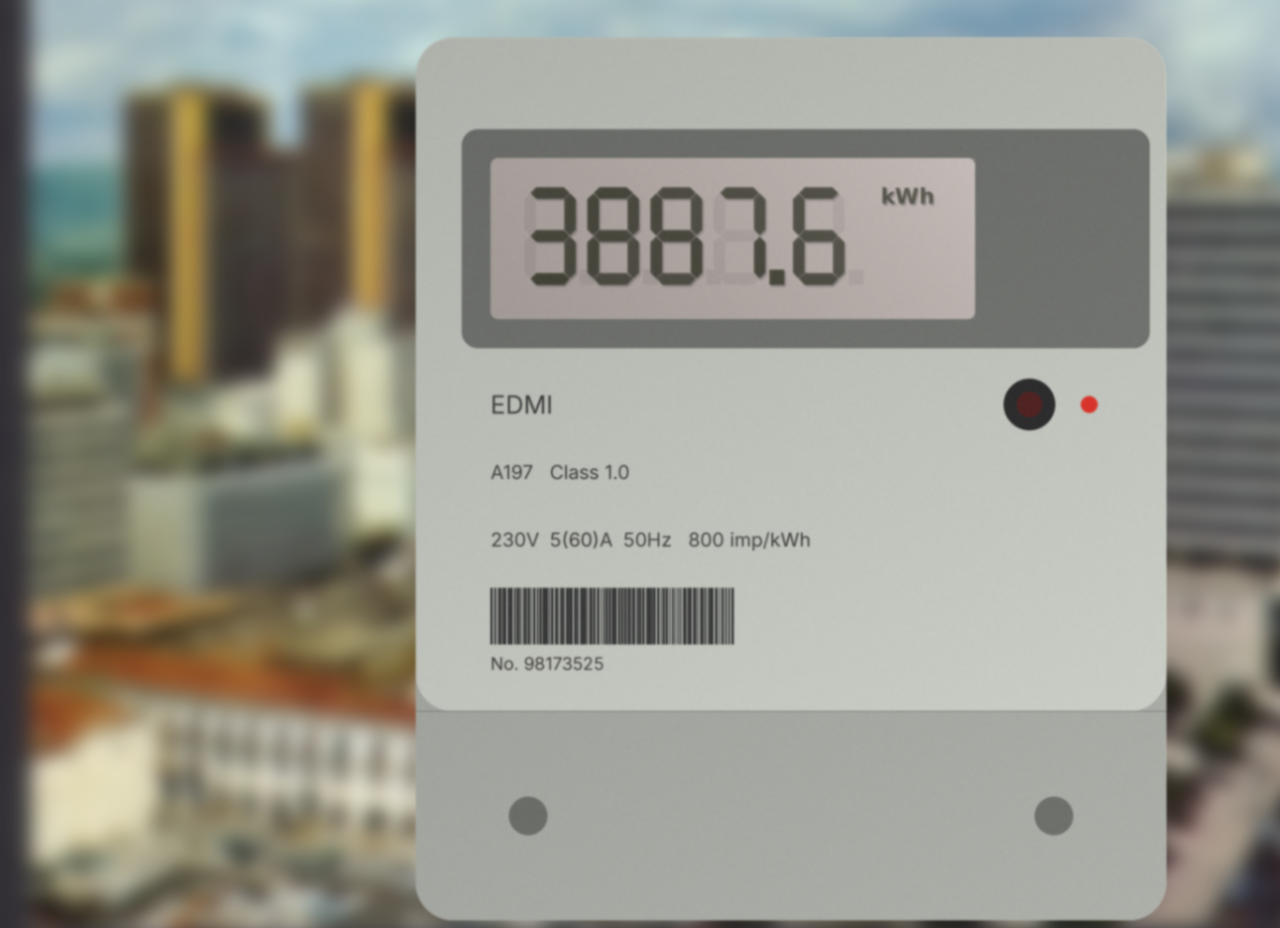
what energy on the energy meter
3887.6 kWh
